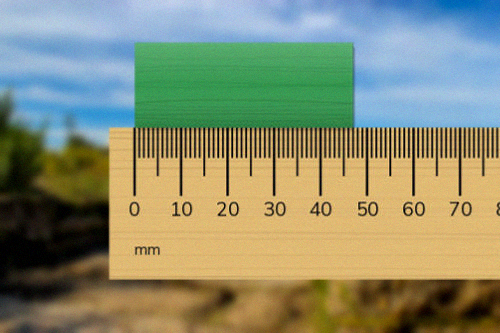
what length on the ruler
47 mm
